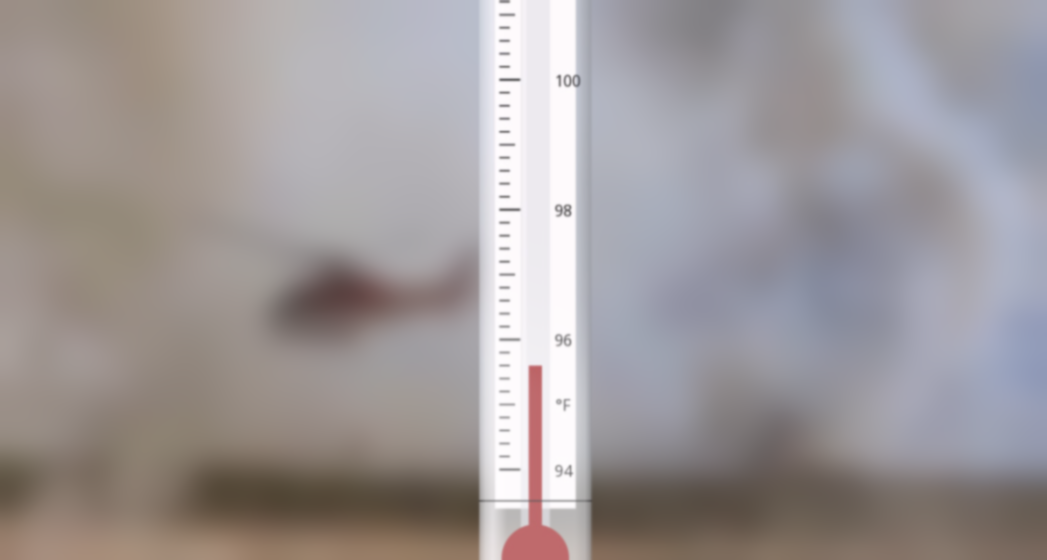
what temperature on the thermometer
95.6 °F
